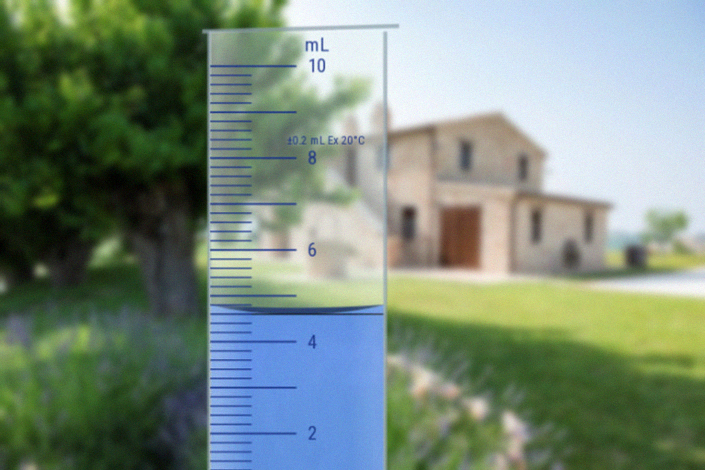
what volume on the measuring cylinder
4.6 mL
